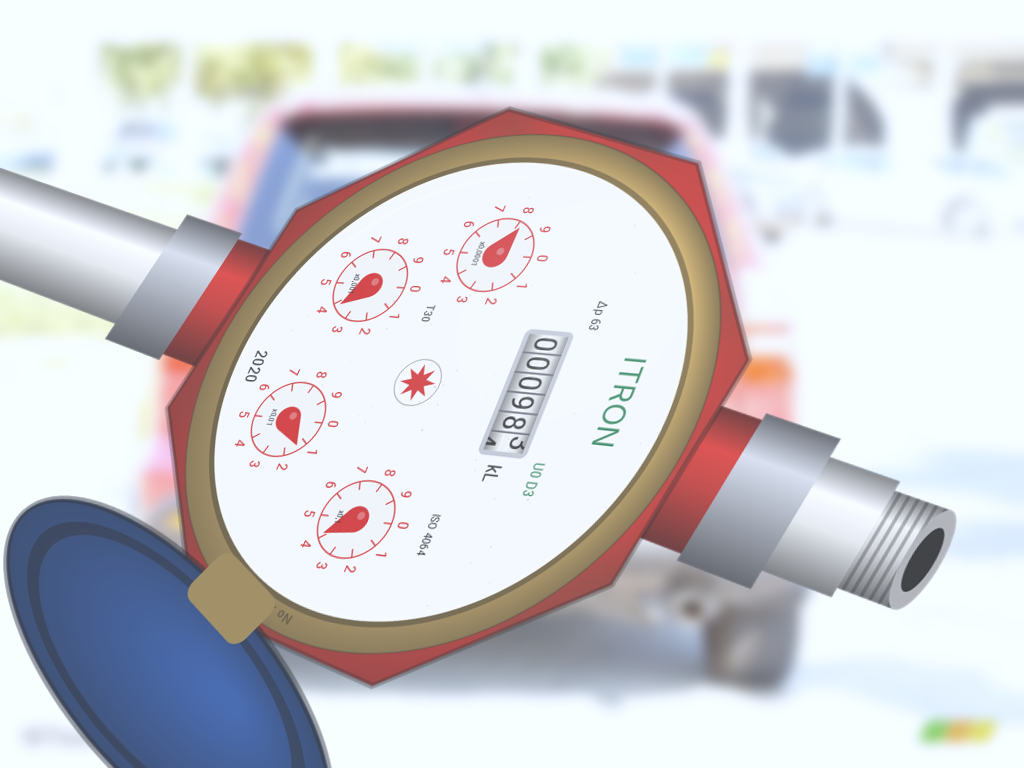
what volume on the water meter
983.4138 kL
